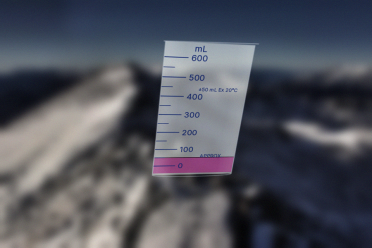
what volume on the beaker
50 mL
